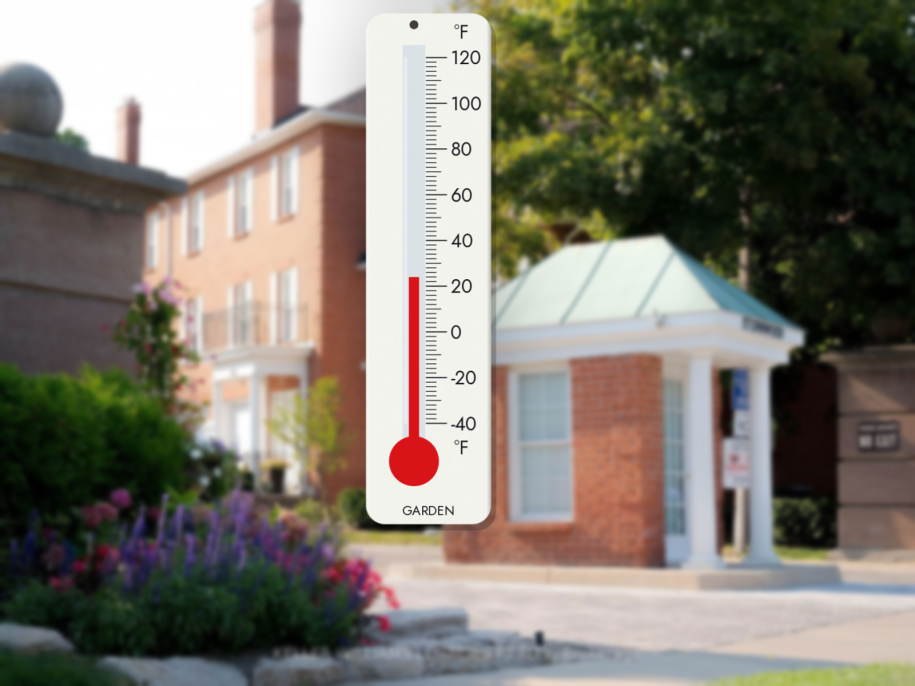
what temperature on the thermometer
24 °F
